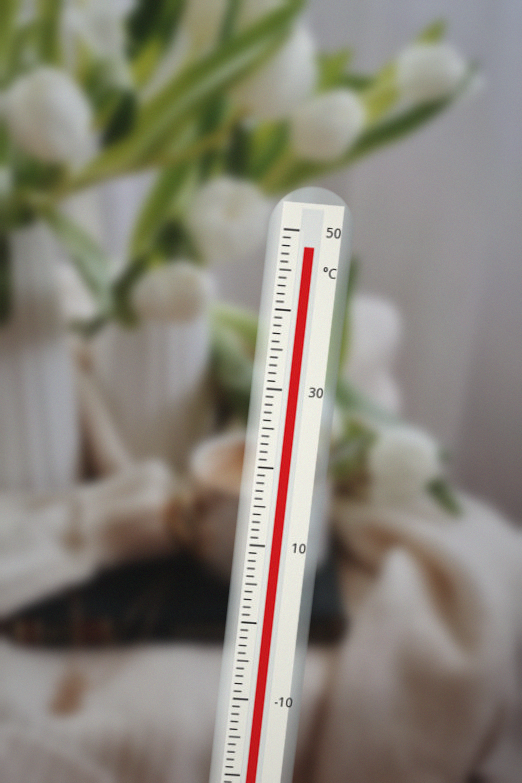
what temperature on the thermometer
48 °C
